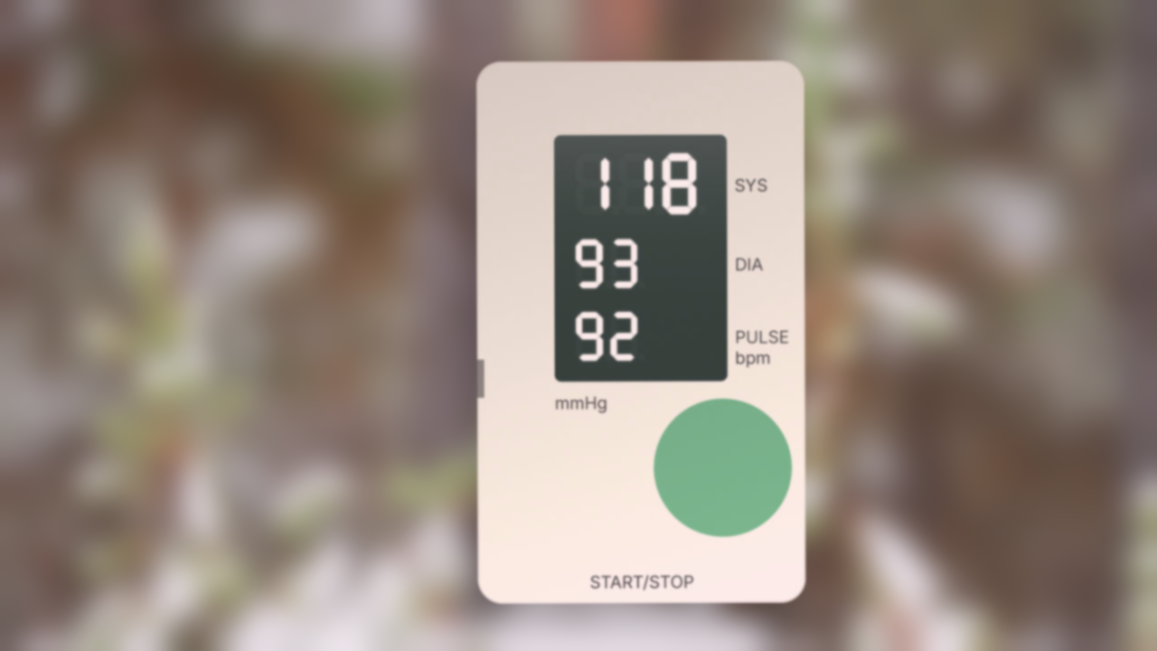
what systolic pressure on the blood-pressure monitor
118 mmHg
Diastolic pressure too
93 mmHg
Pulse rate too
92 bpm
